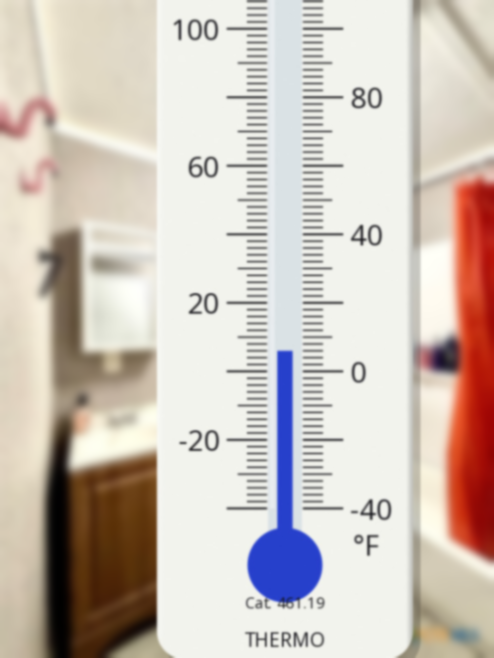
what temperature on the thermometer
6 °F
